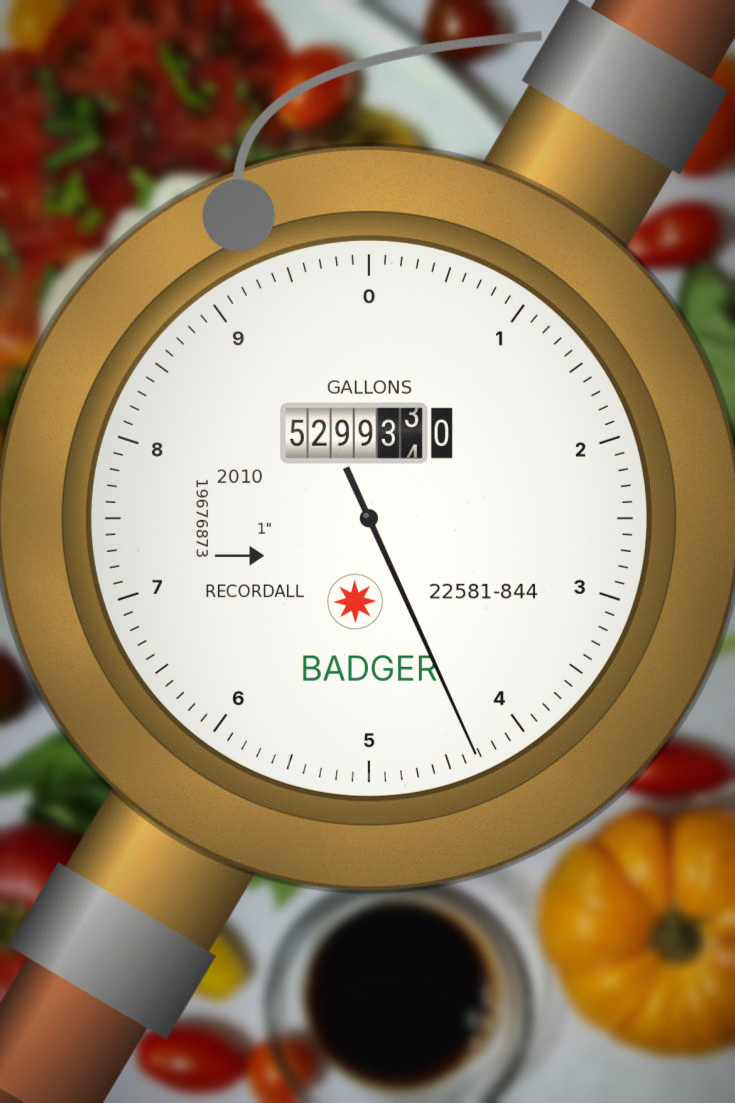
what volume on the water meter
5299334.3 gal
